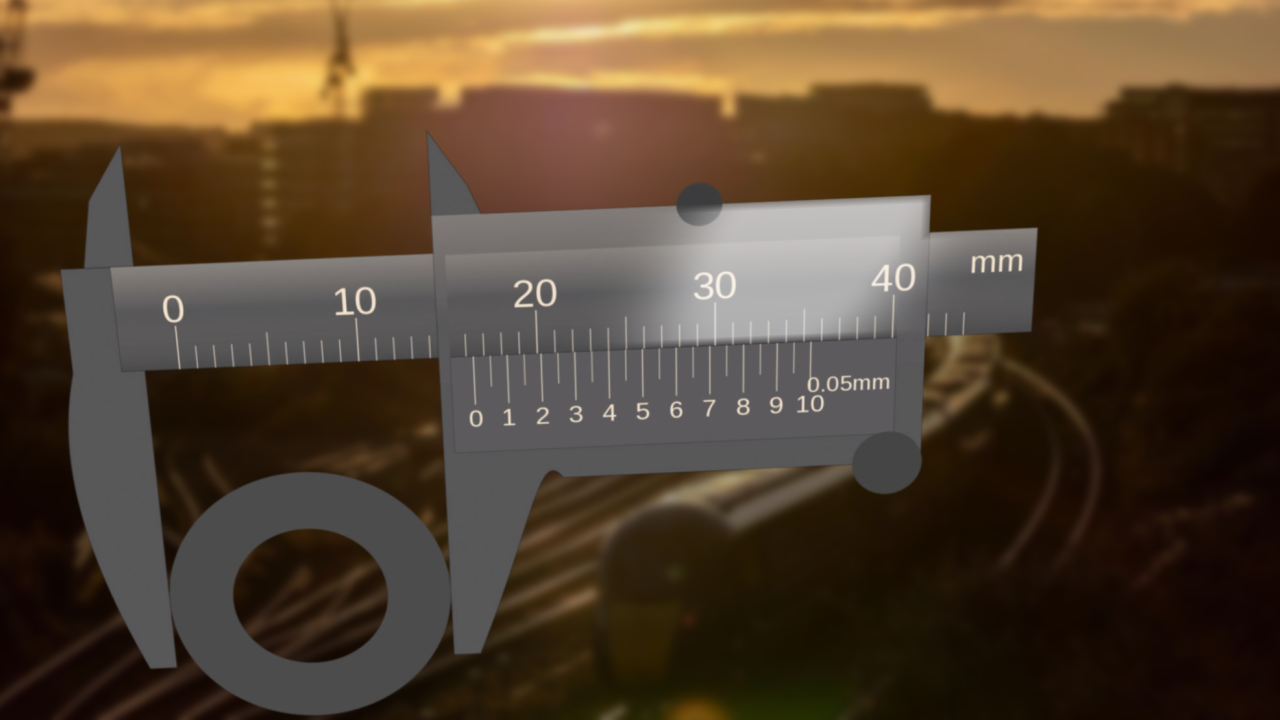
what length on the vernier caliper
16.4 mm
